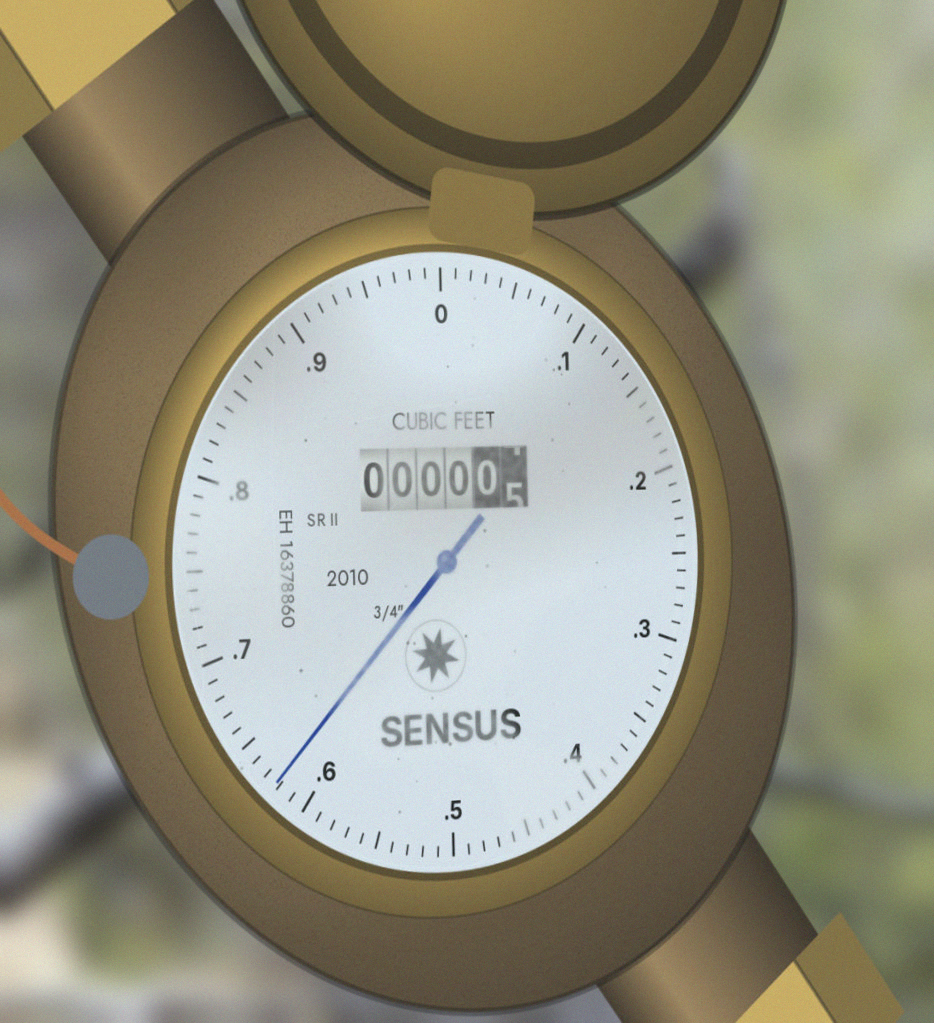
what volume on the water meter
4.62 ft³
